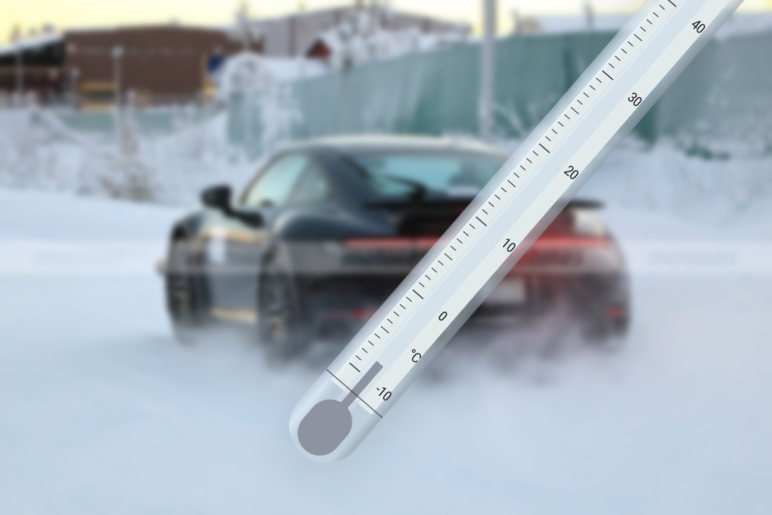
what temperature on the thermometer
-8 °C
